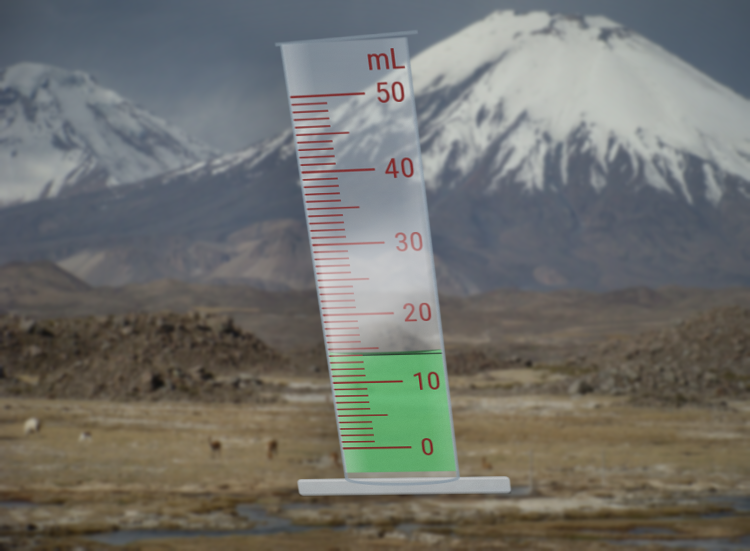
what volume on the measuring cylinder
14 mL
